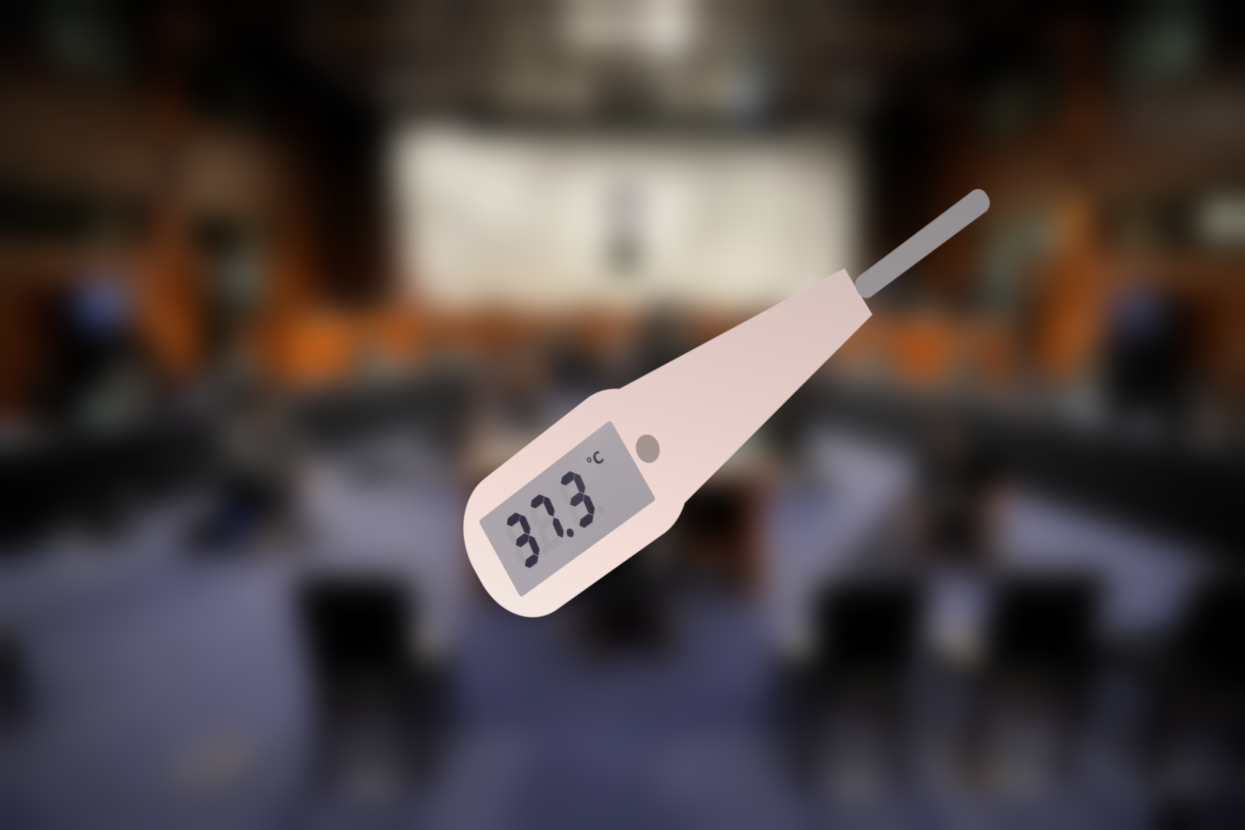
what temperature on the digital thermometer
37.3 °C
